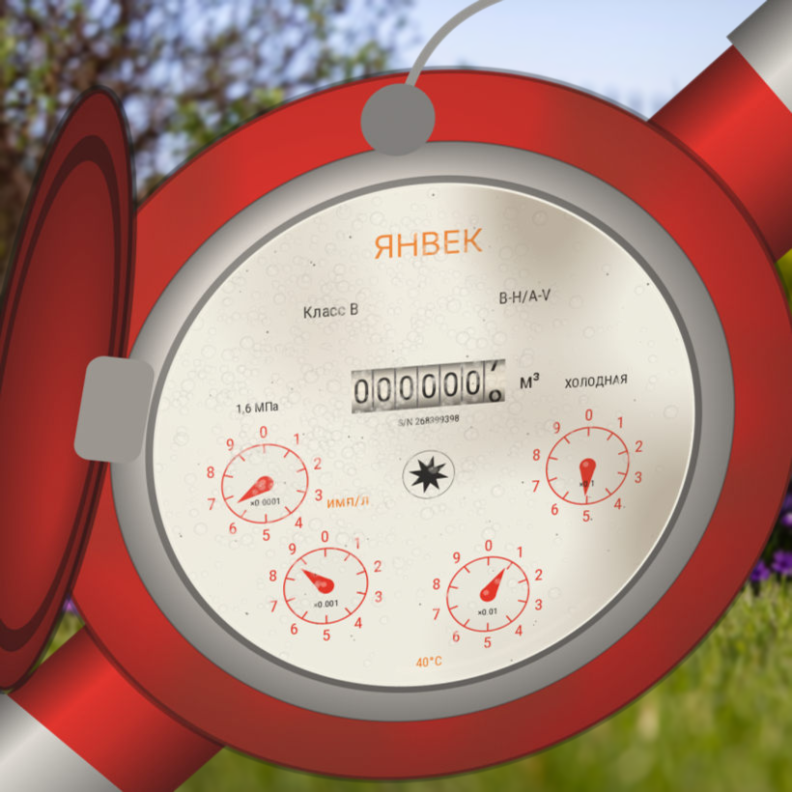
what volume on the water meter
7.5086 m³
